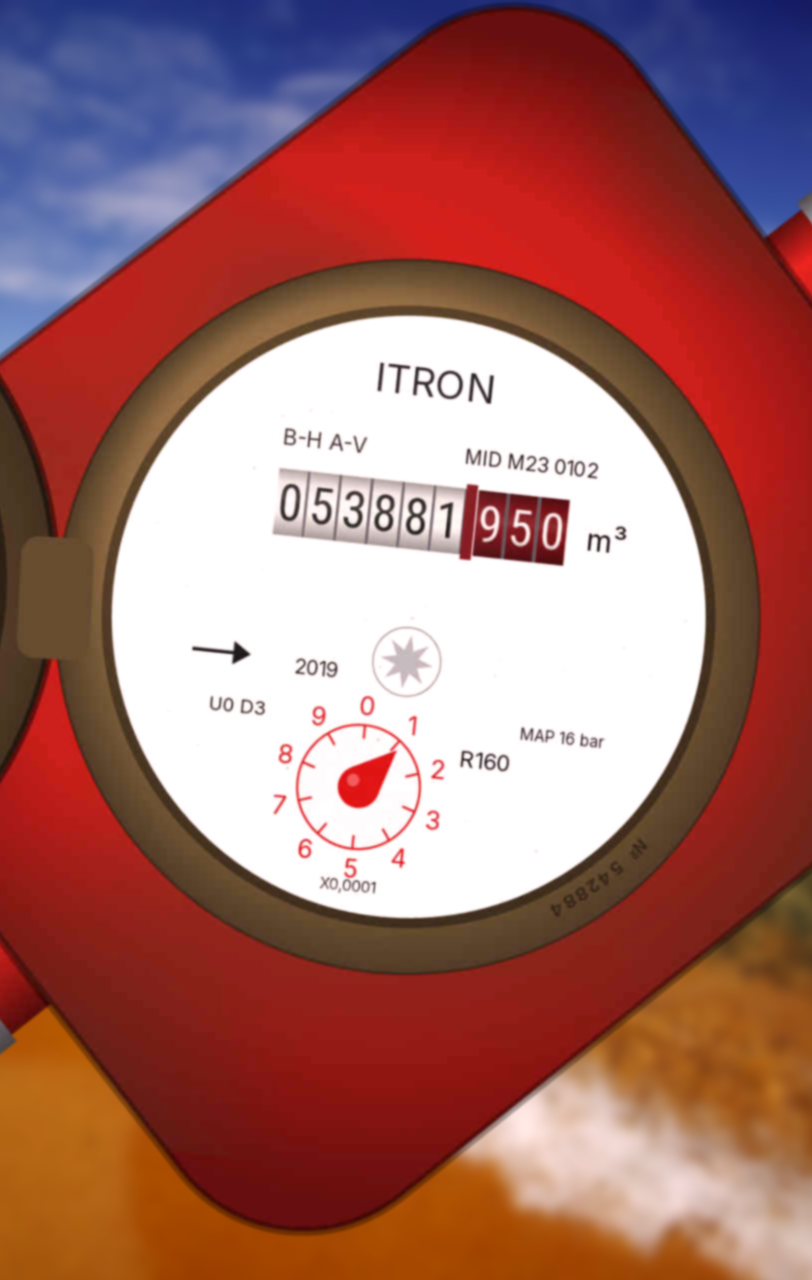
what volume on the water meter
53881.9501 m³
